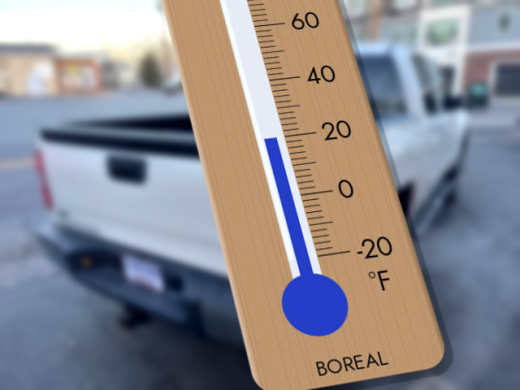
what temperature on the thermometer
20 °F
